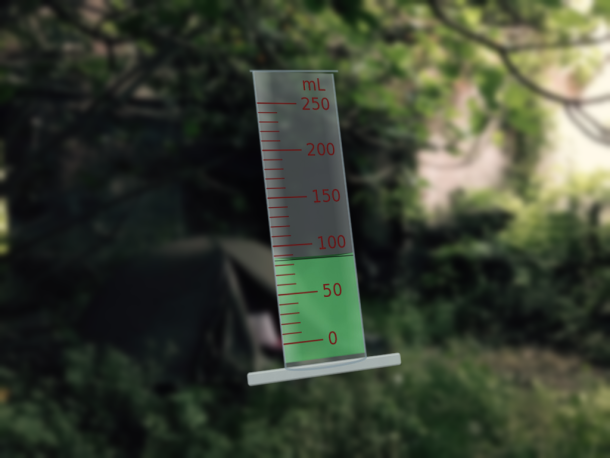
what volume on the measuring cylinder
85 mL
